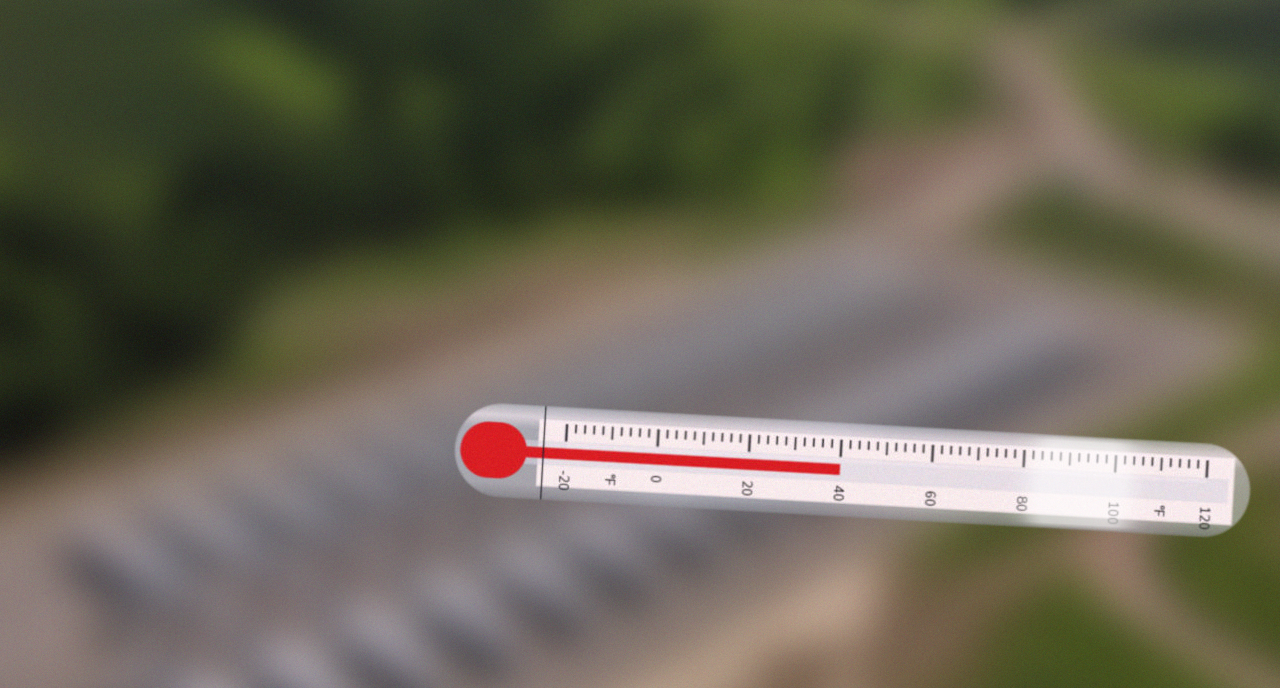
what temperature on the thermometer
40 °F
